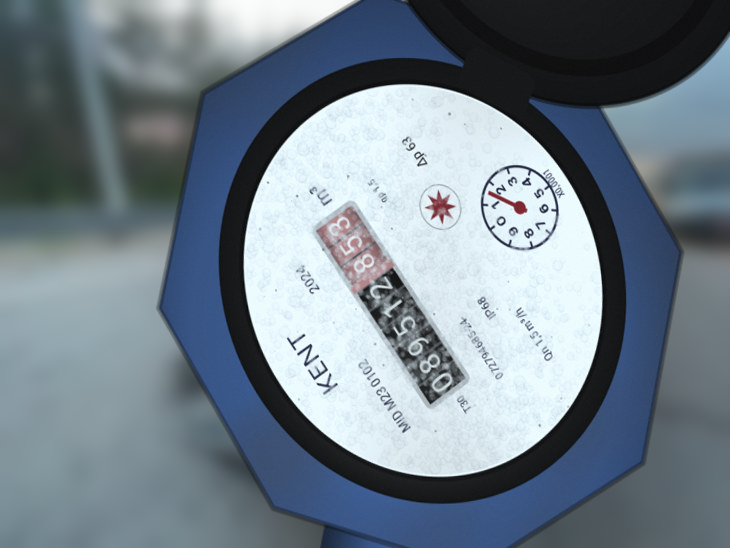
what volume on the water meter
89512.8531 m³
